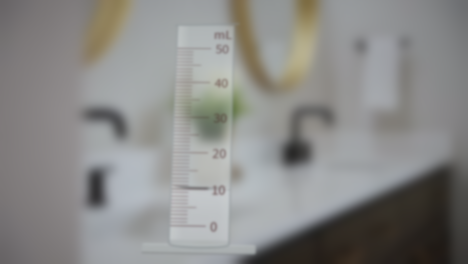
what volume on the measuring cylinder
10 mL
